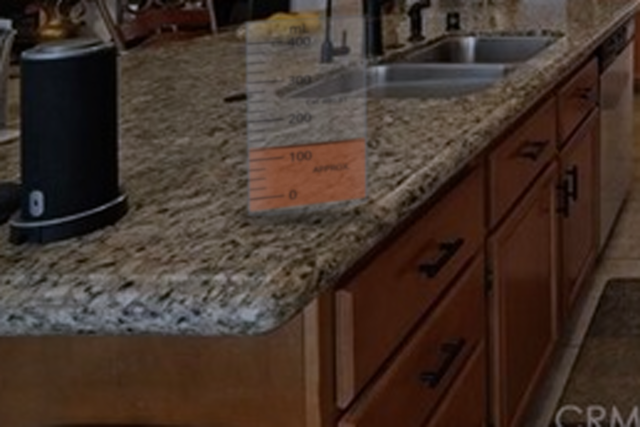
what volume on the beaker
125 mL
